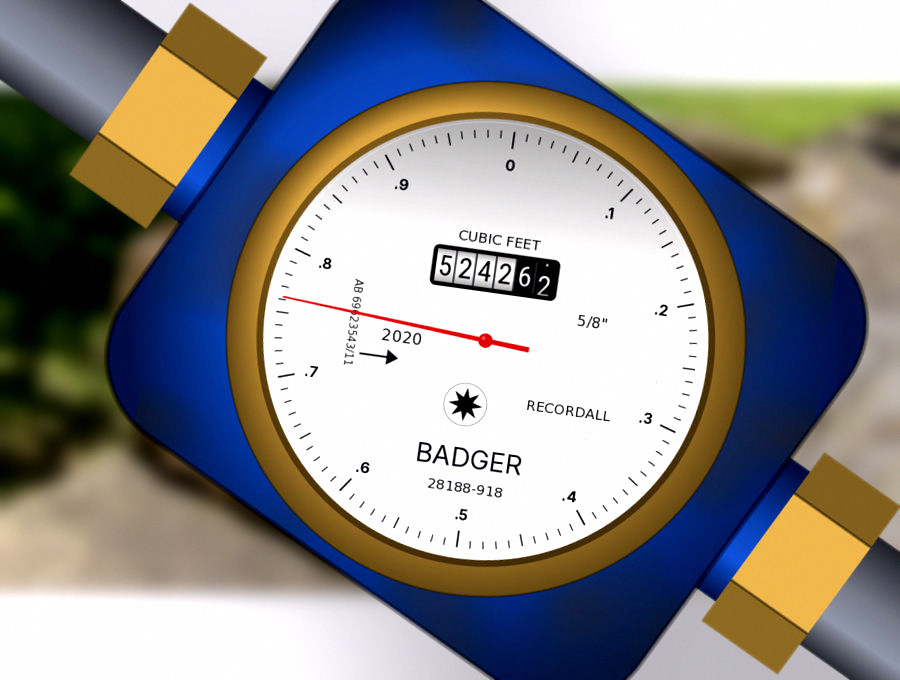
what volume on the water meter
524261.76 ft³
